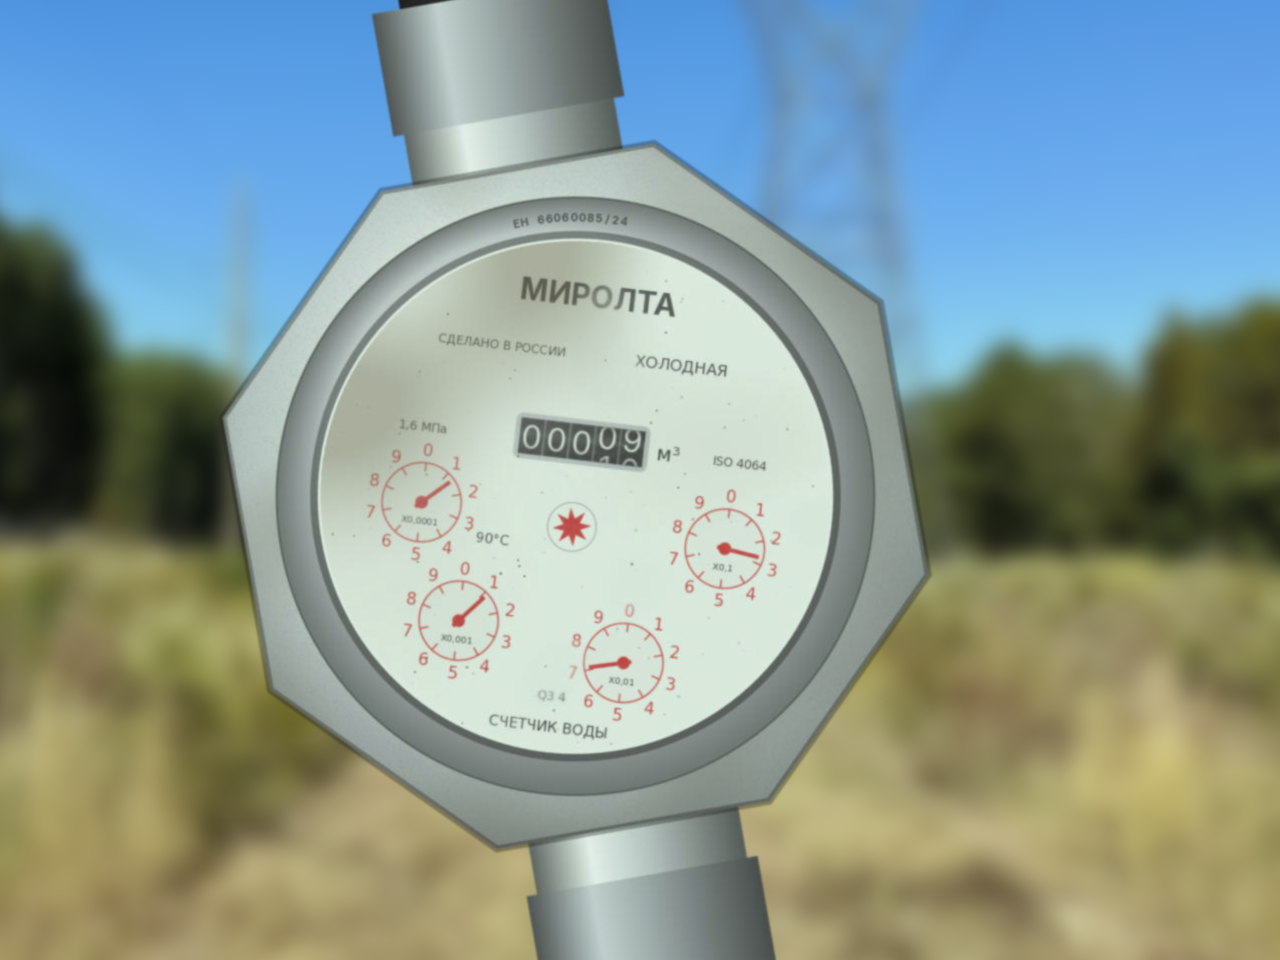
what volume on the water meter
9.2711 m³
